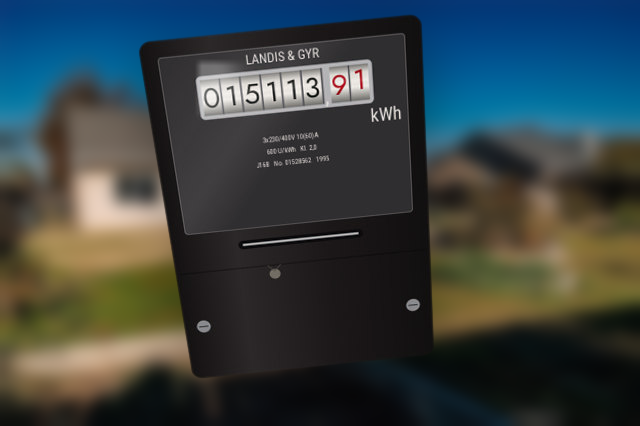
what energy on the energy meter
15113.91 kWh
